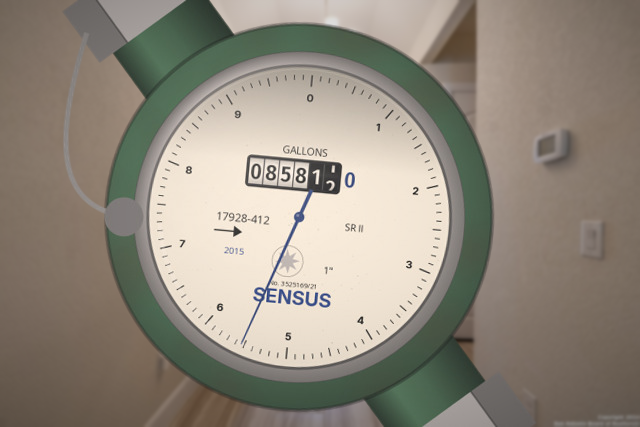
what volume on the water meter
858115.5 gal
